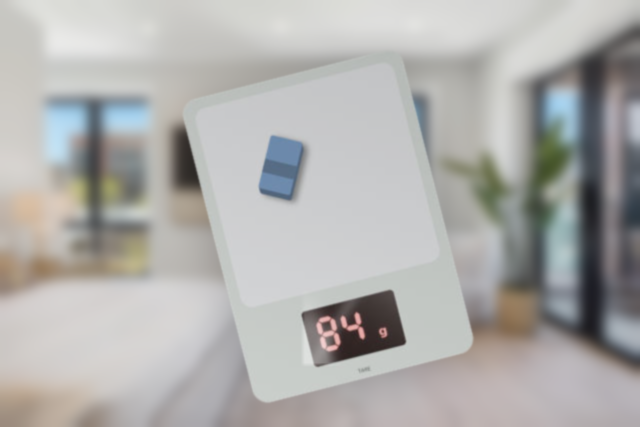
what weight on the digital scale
84 g
